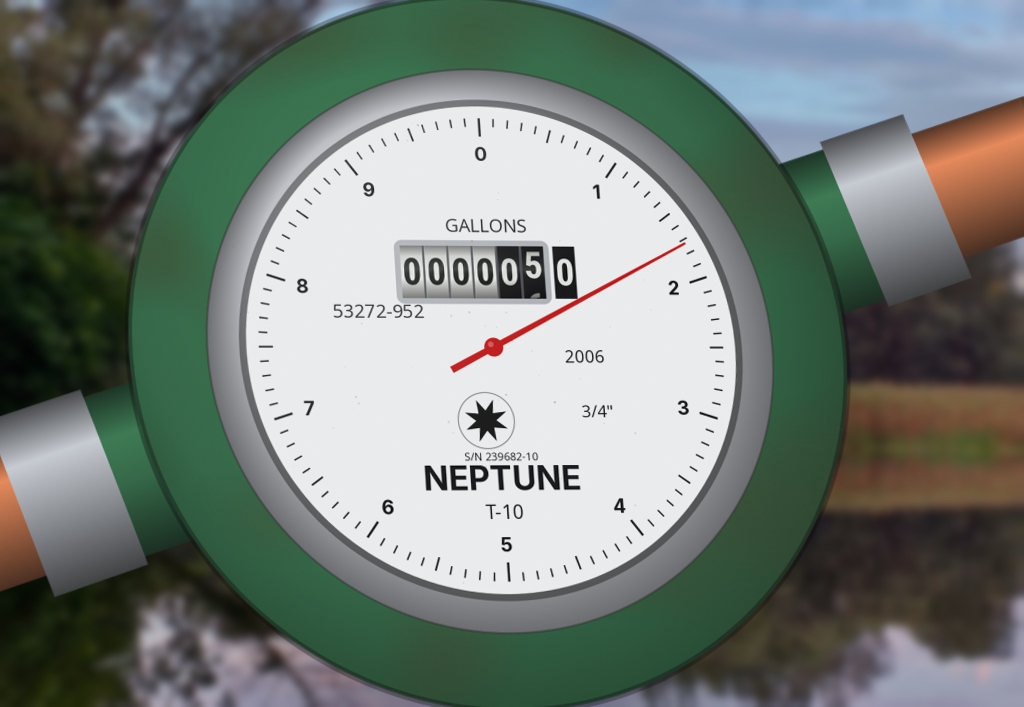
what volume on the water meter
51.7 gal
